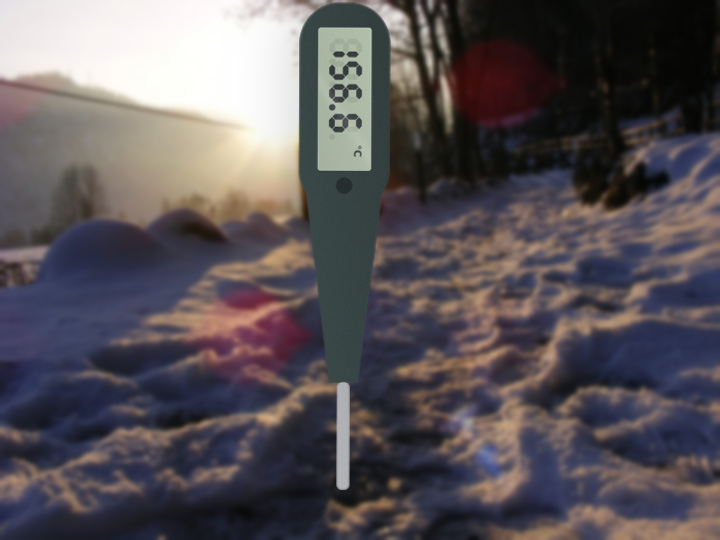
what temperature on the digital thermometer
156.6 °C
